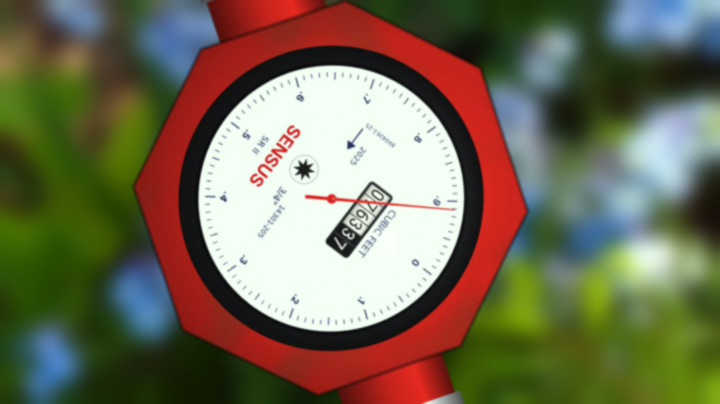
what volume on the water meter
76336.91 ft³
